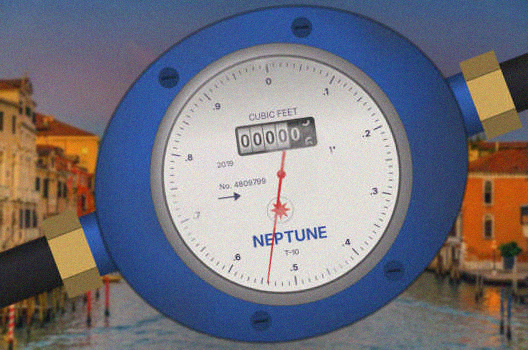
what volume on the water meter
5.54 ft³
